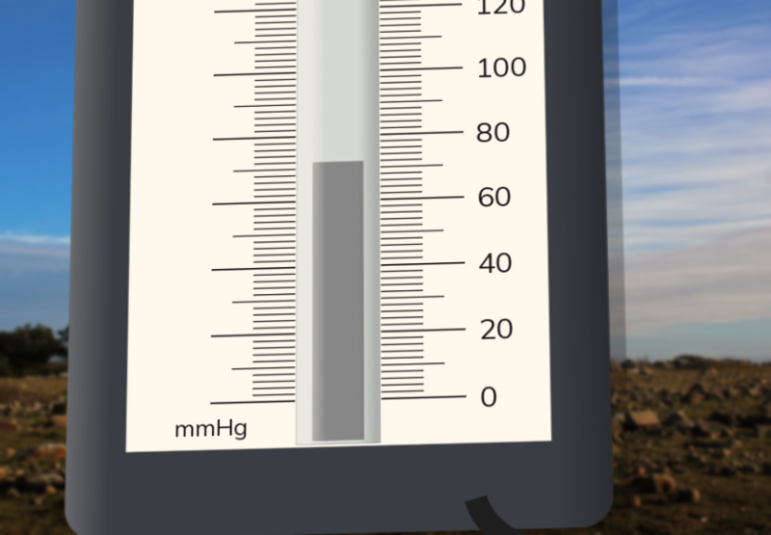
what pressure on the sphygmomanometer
72 mmHg
